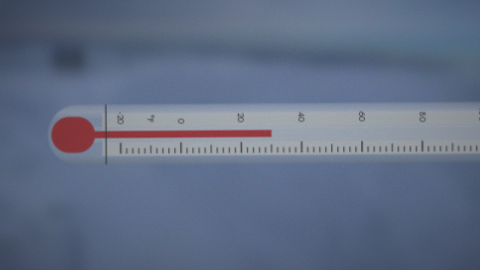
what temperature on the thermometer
30 °F
